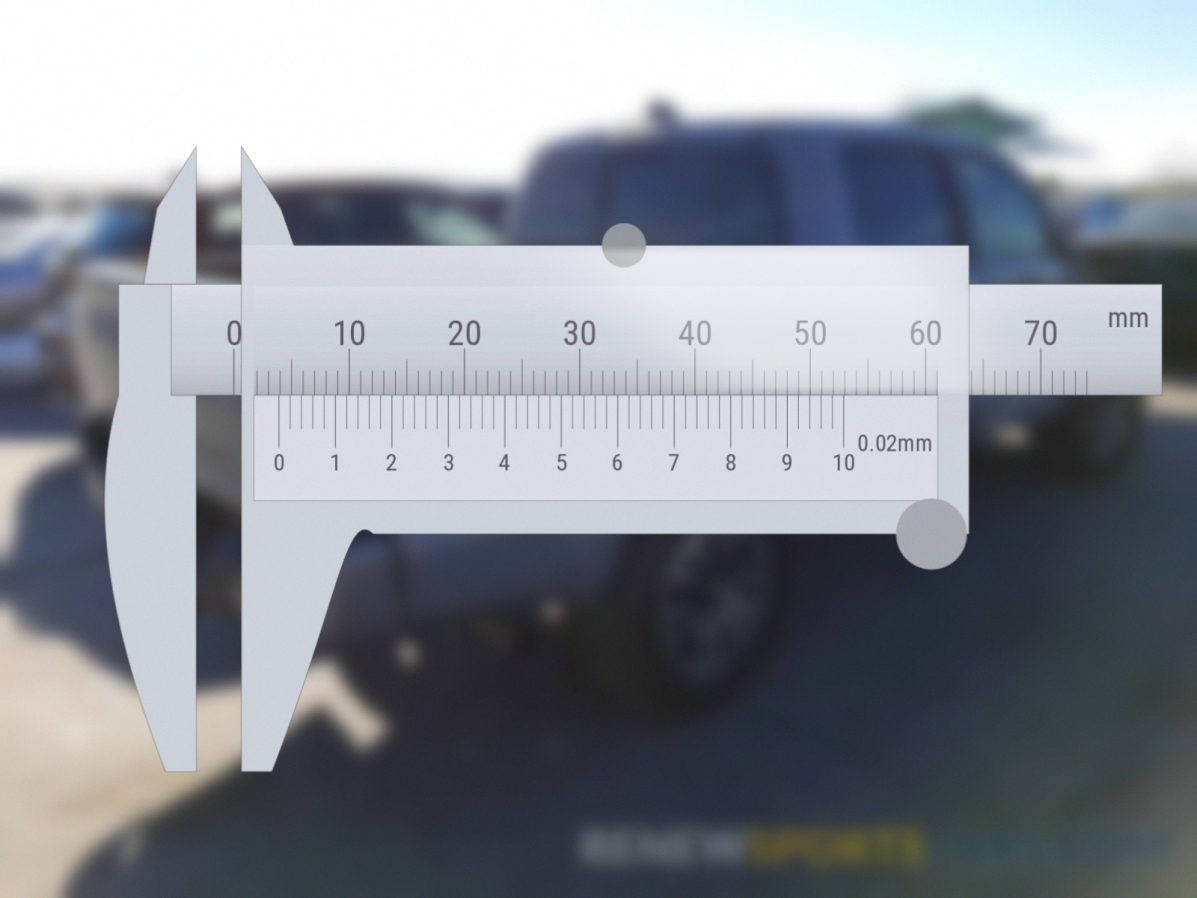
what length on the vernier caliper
3.9 mm
